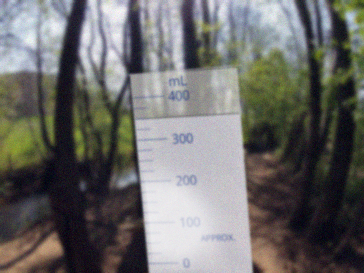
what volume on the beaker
350 mL
